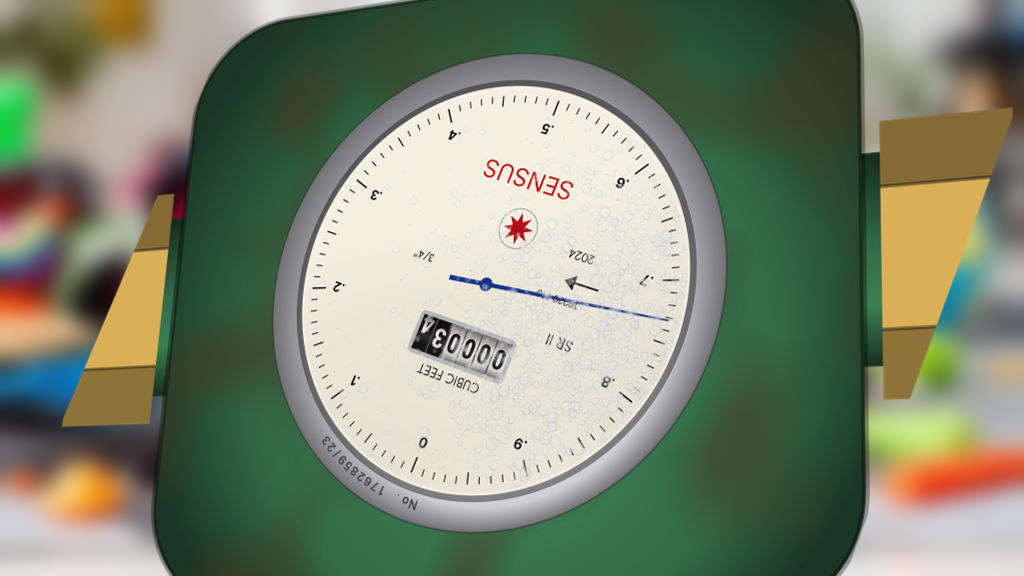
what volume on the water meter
33.73 ft³
